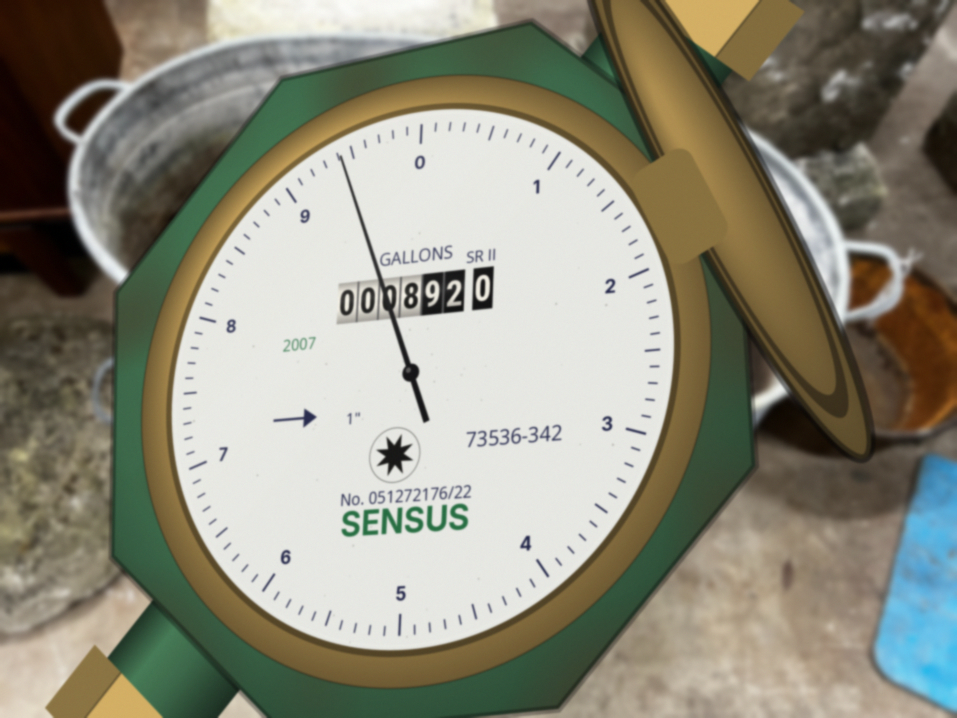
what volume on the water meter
8919.4 gal
